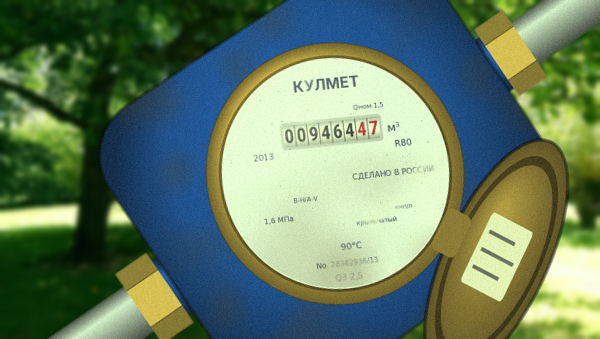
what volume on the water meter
9464.47 m³
